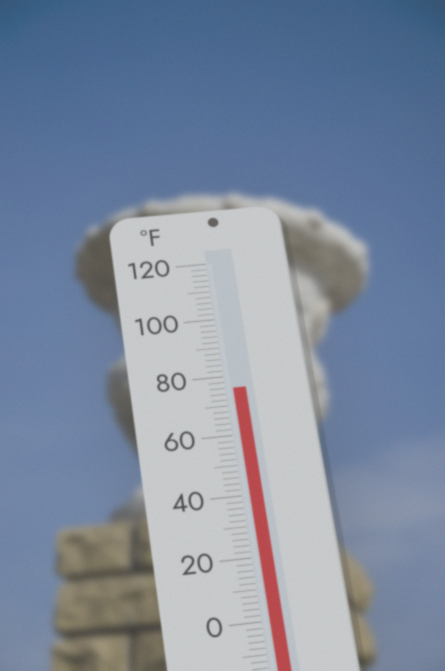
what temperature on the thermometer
76 °F
